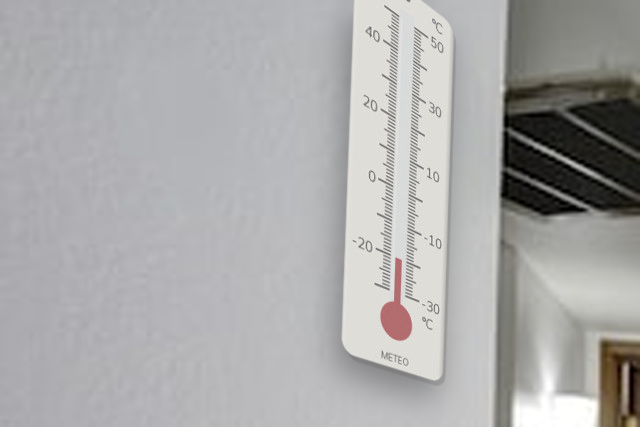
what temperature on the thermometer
-20 °C
